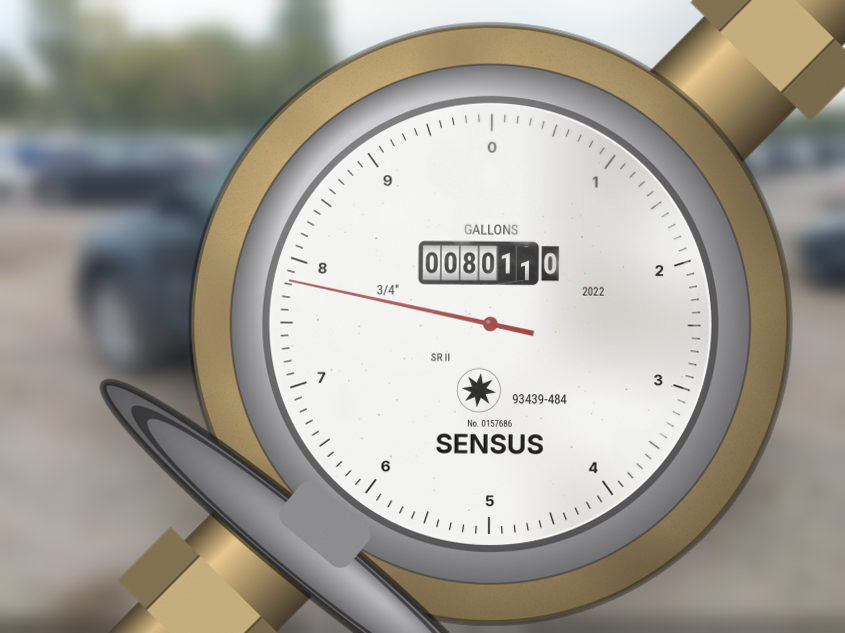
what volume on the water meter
80107.8 gal
